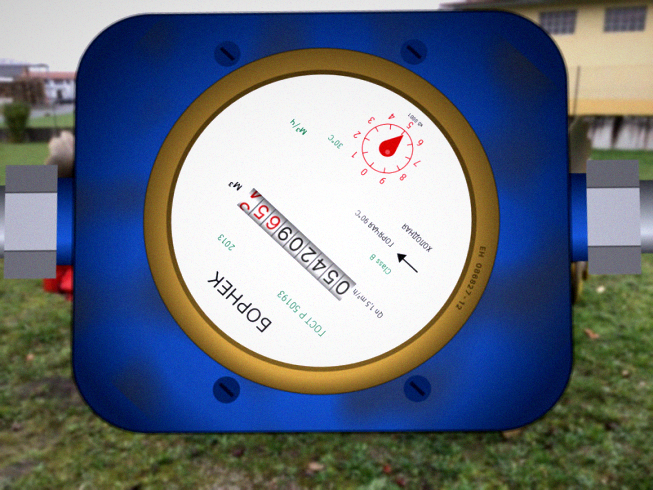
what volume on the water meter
54209.6535 m³
